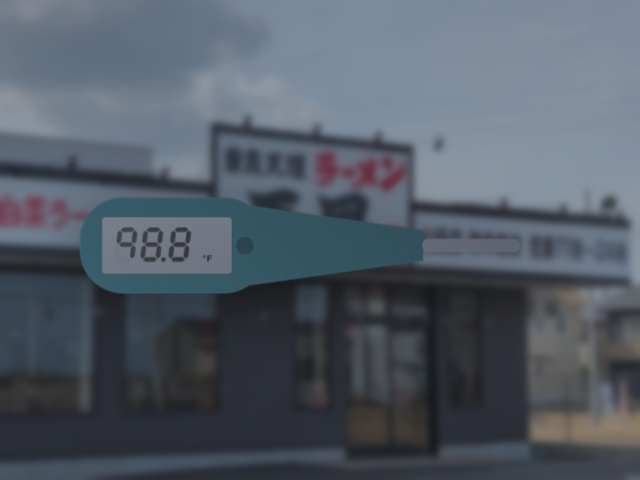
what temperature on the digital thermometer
98.8 °F
